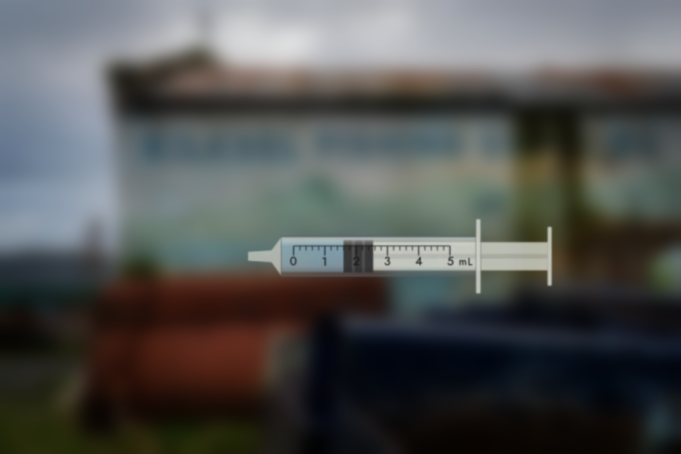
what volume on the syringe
1.6 mL
